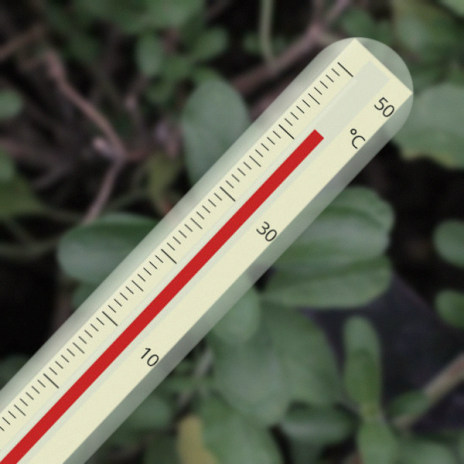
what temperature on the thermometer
42.5 °C
